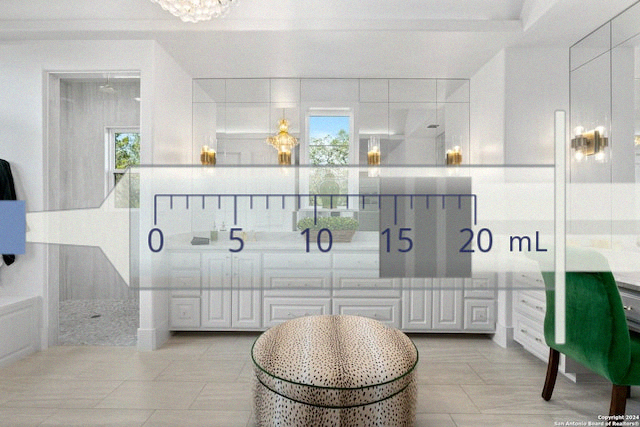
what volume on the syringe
14 mL
